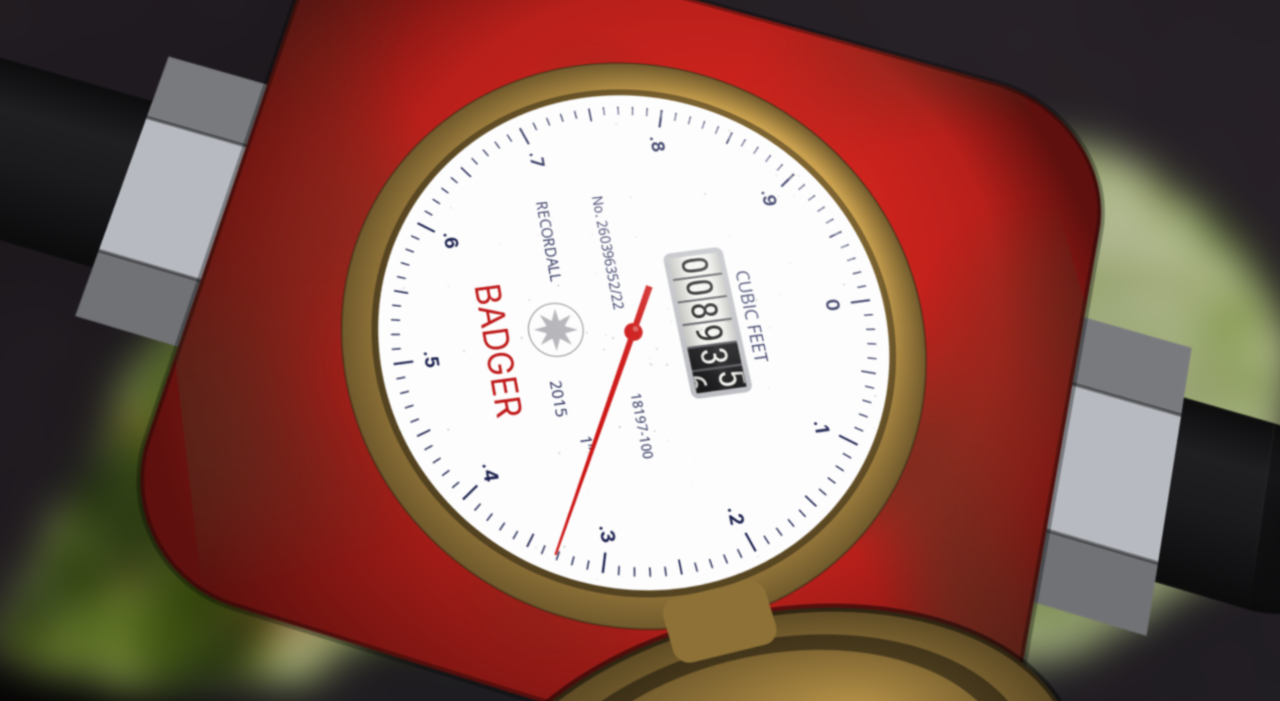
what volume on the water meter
8935.33 ft³
